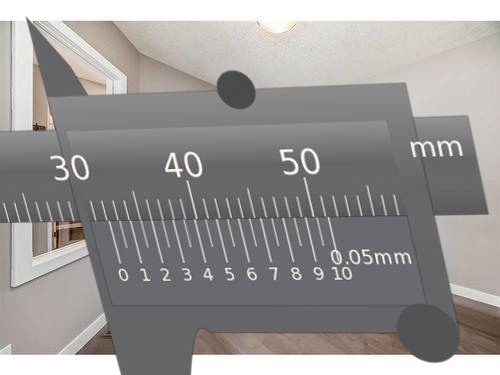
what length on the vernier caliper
32.2 mm
